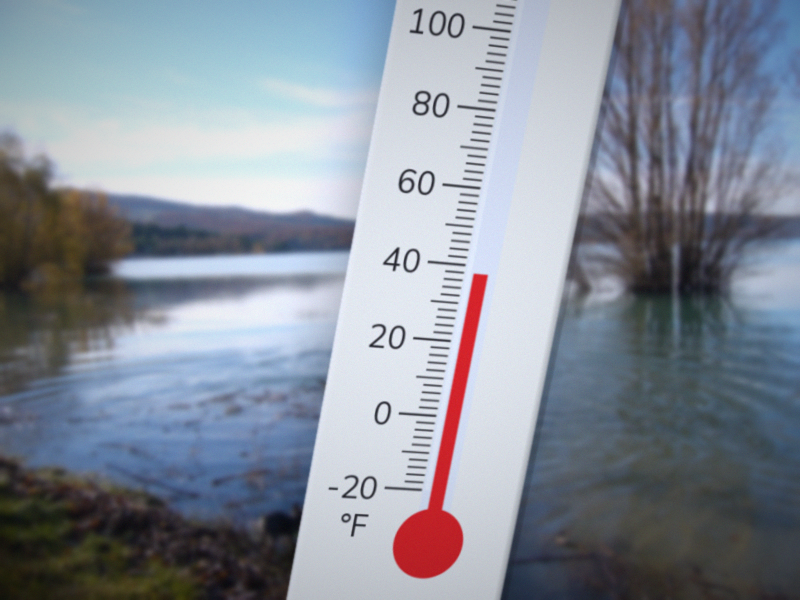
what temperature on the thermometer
38 °F
